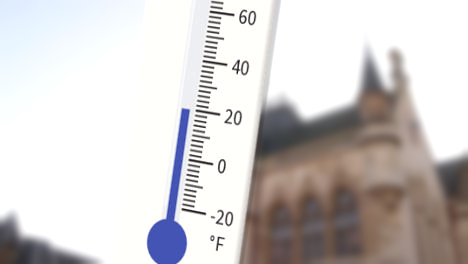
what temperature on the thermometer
20 °F
